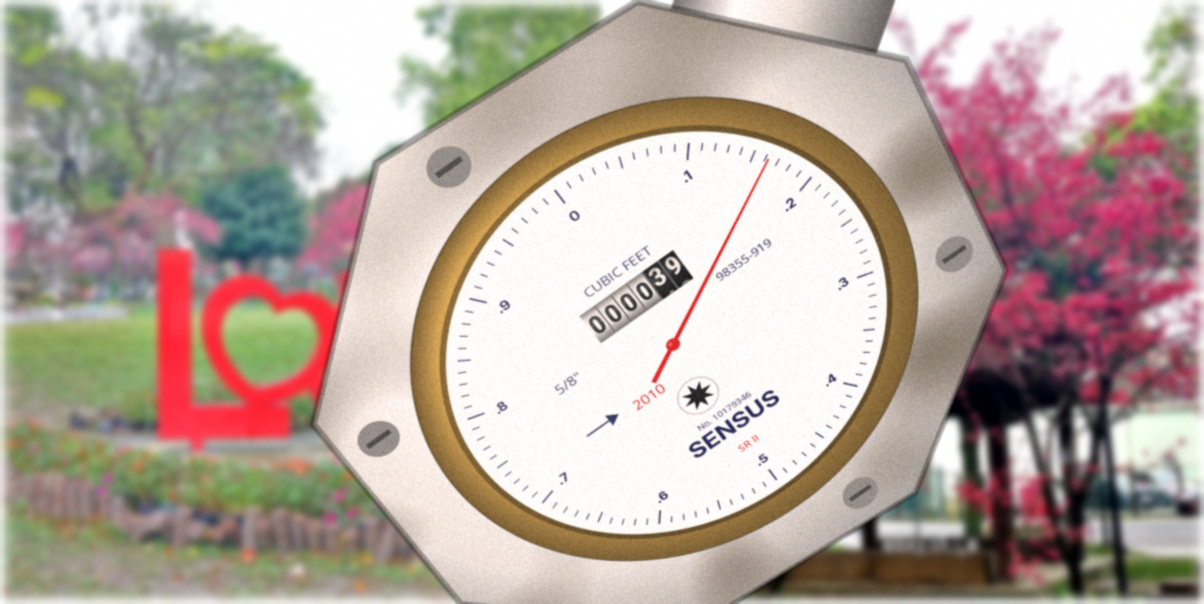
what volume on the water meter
39.16 ft³
